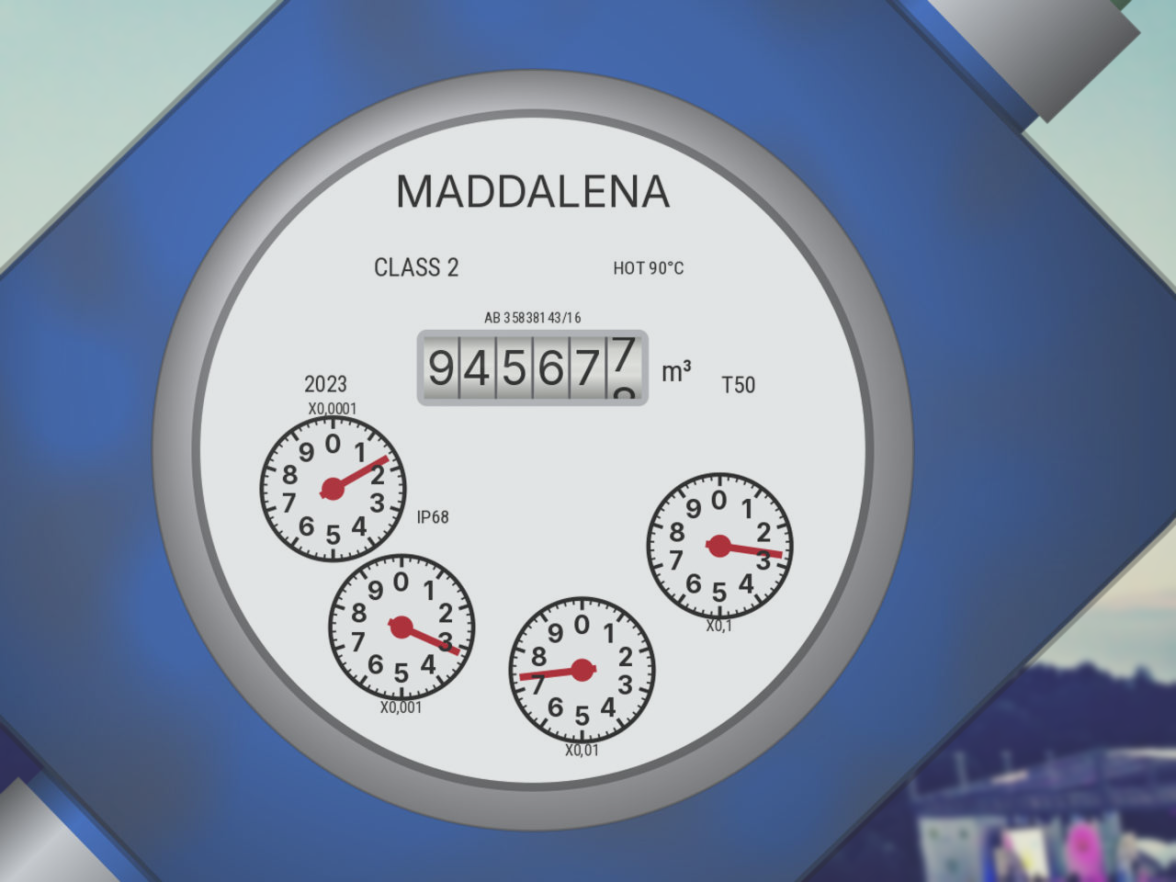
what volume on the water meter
945677.2731 m³
